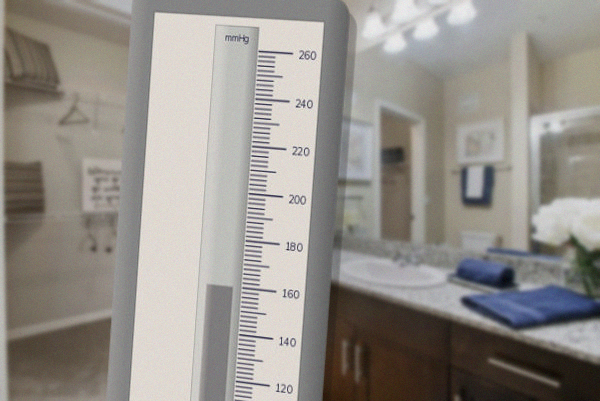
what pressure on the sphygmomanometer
160 mmHg
